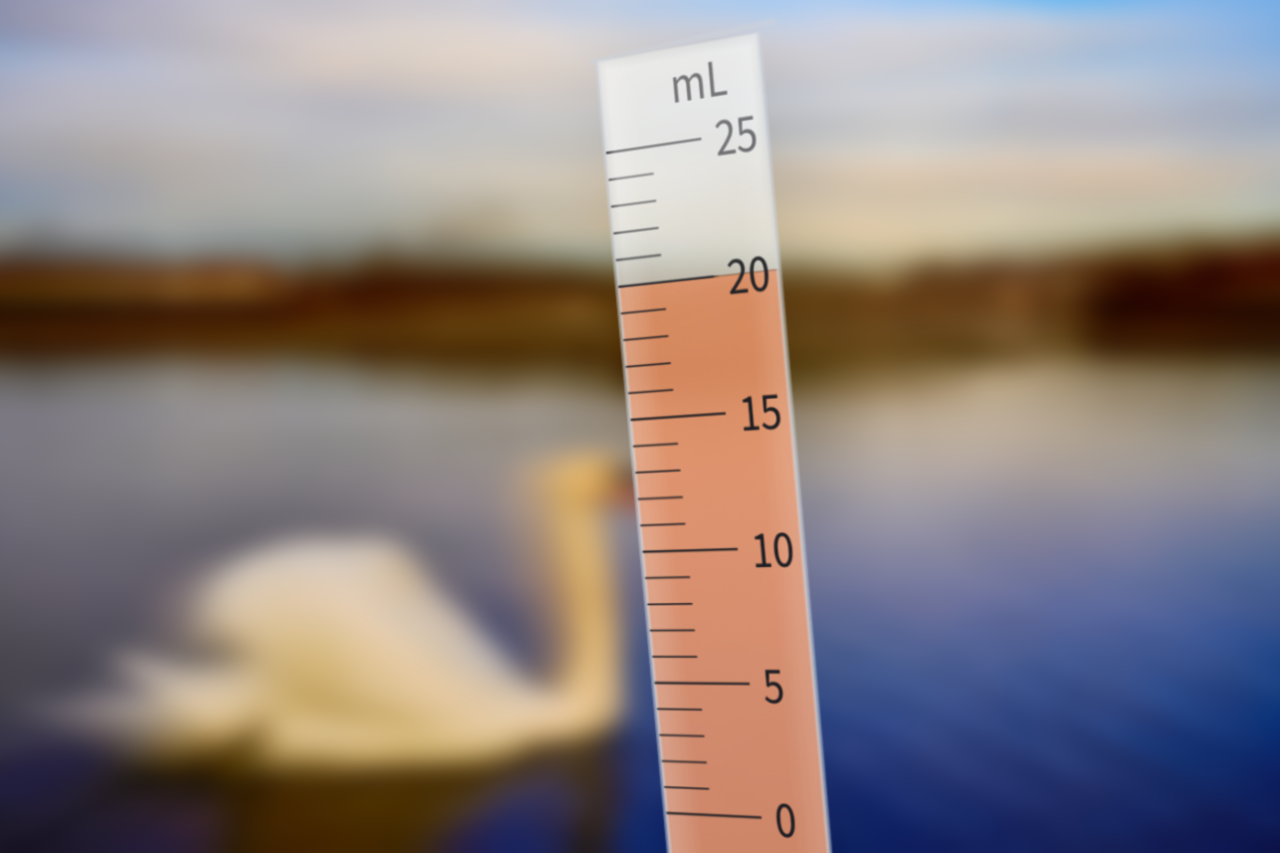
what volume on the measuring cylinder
20 mL
